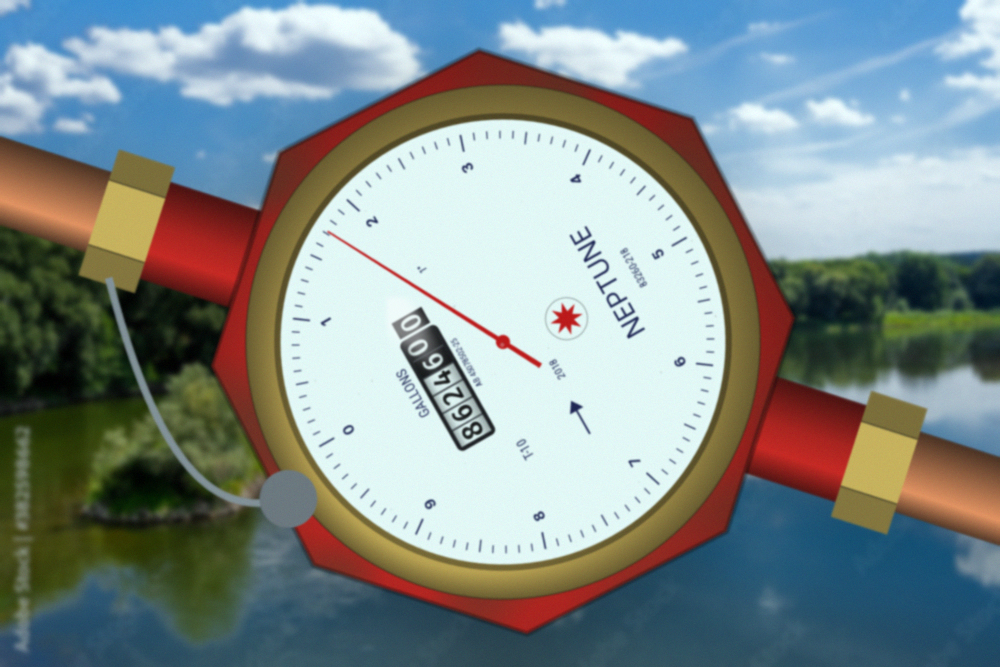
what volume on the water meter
8624601.7 gal
